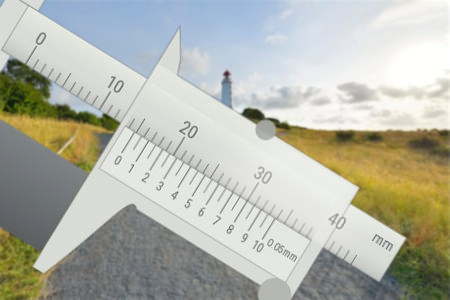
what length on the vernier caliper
14.8 mm
